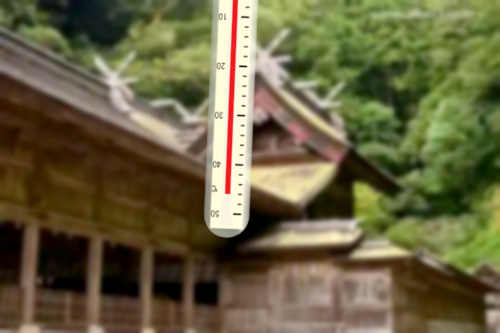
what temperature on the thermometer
46 °C
